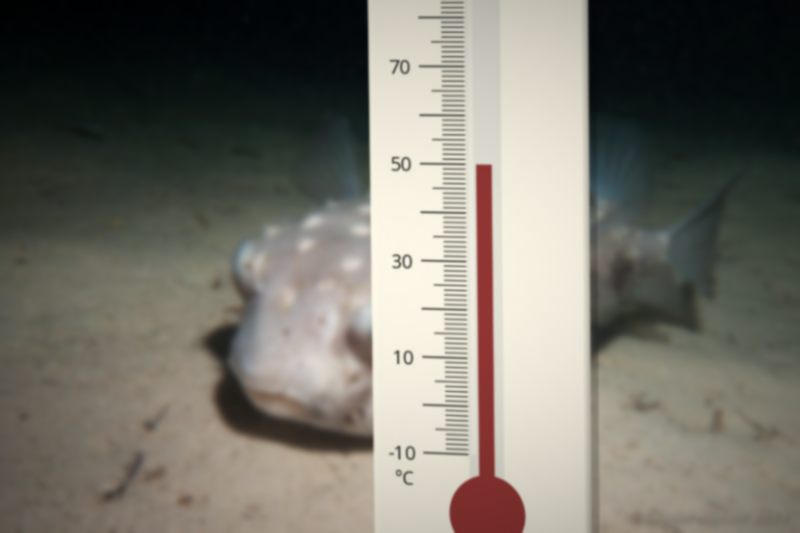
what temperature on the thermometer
50 °C
